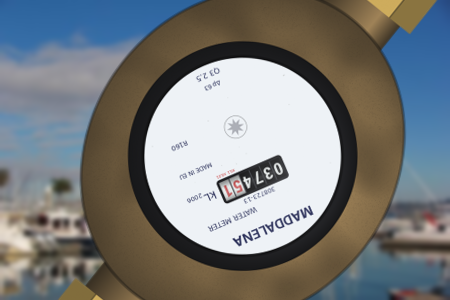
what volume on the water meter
374.51 kL
